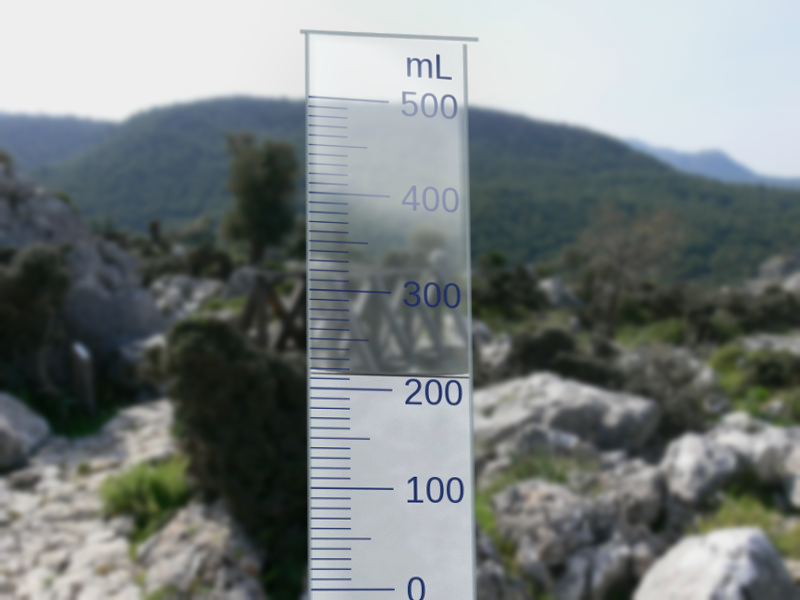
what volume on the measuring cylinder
215 mL
